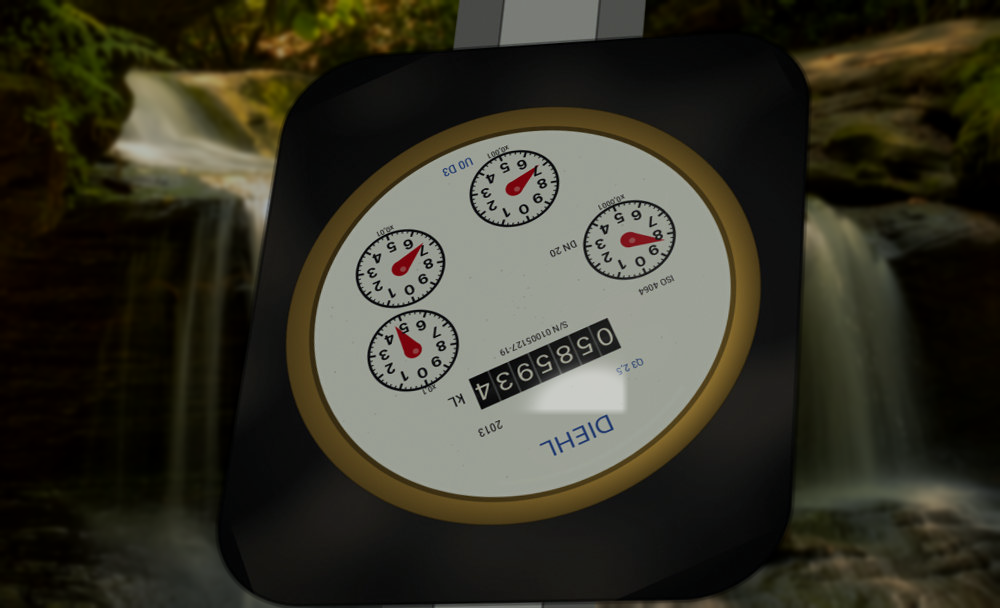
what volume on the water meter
585934.4668 kL
